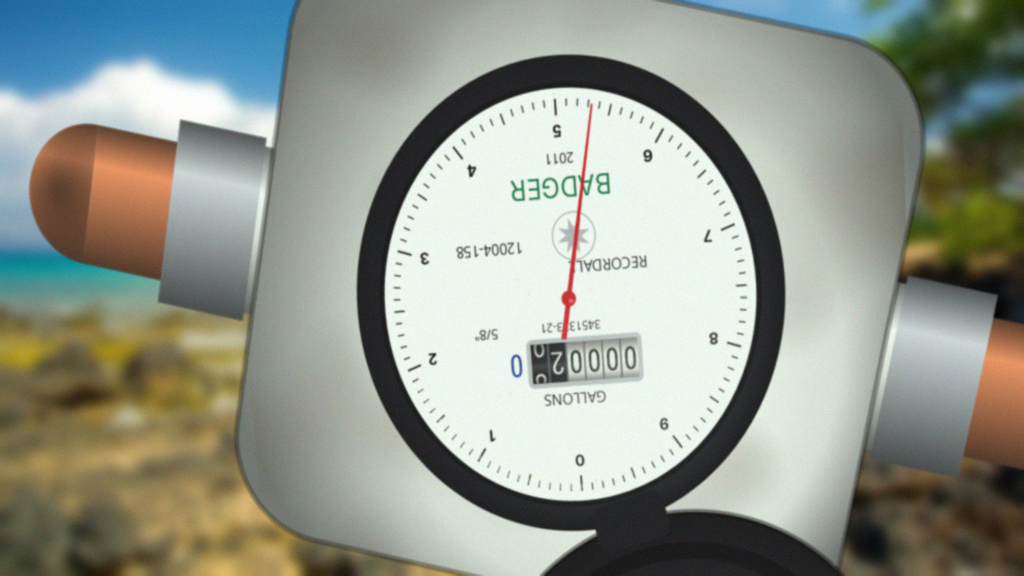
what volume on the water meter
285.3 gal
